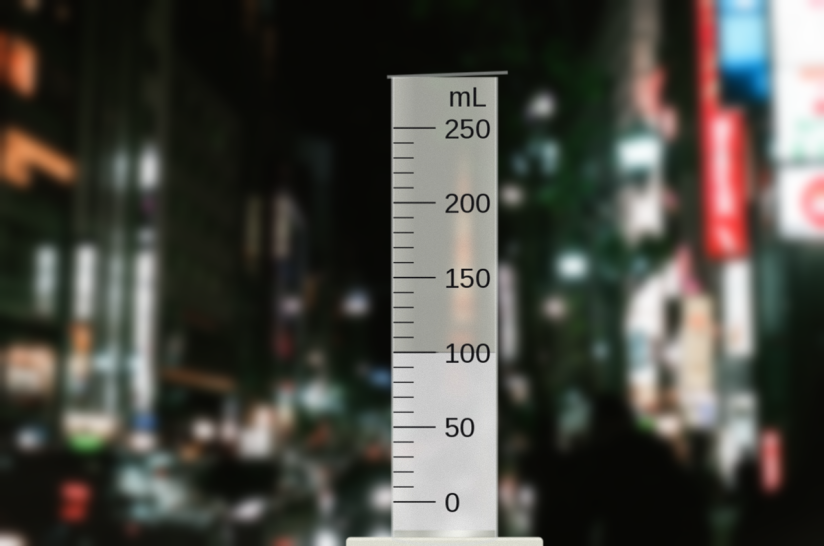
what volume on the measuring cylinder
100 mL
